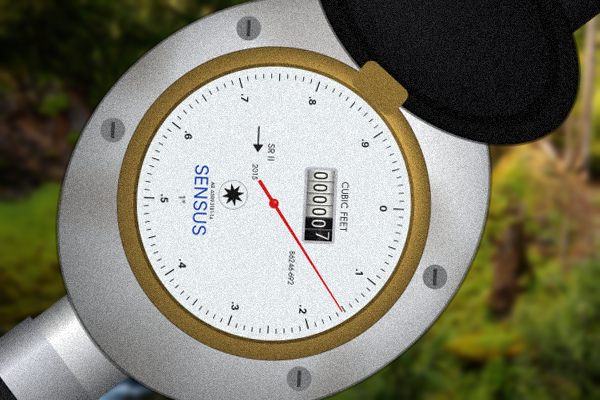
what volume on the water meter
7.15 ft³
